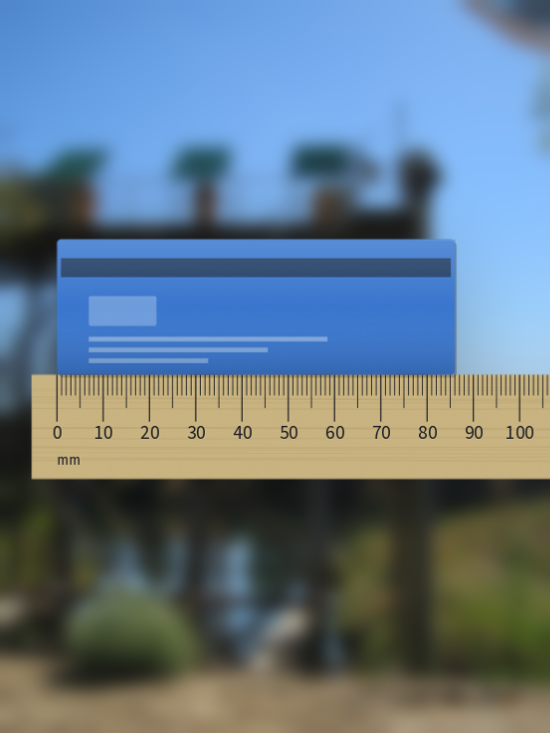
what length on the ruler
86 mm
